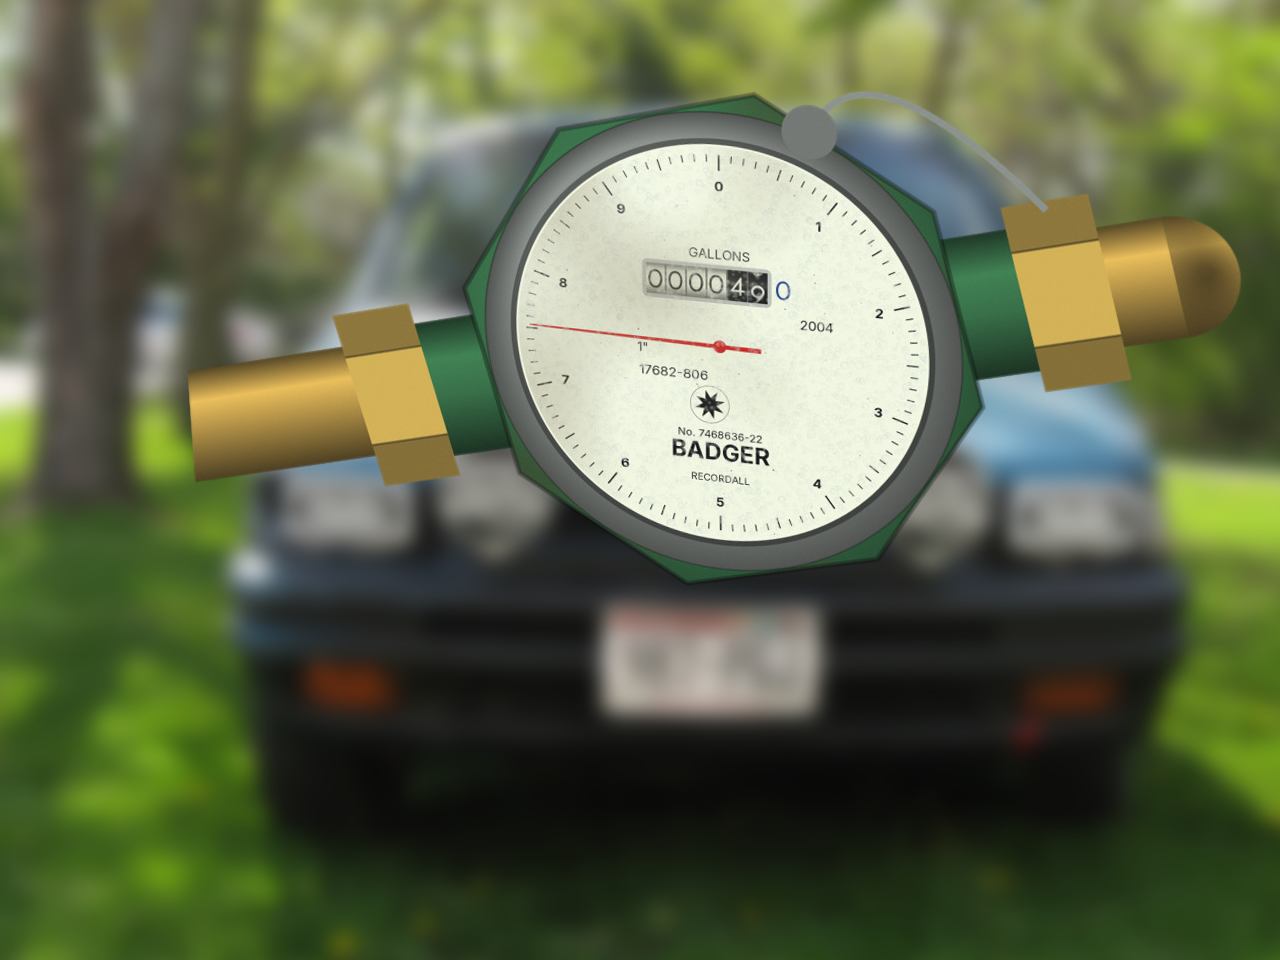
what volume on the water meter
487.5 gal
